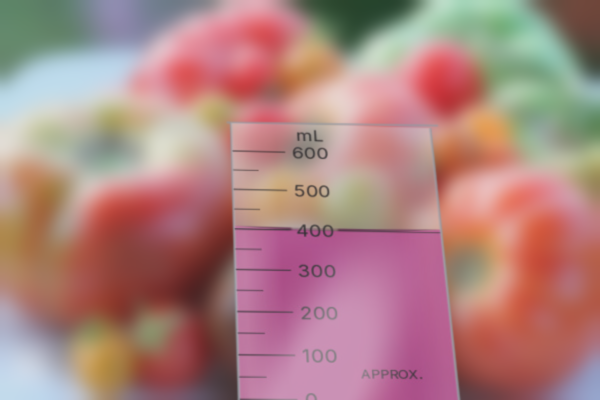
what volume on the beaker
400 mL
